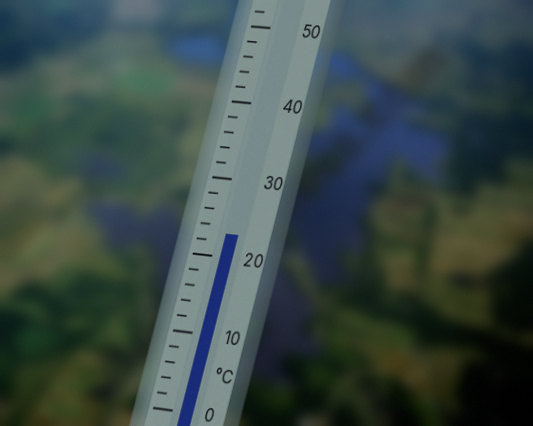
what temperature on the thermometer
23 °C
